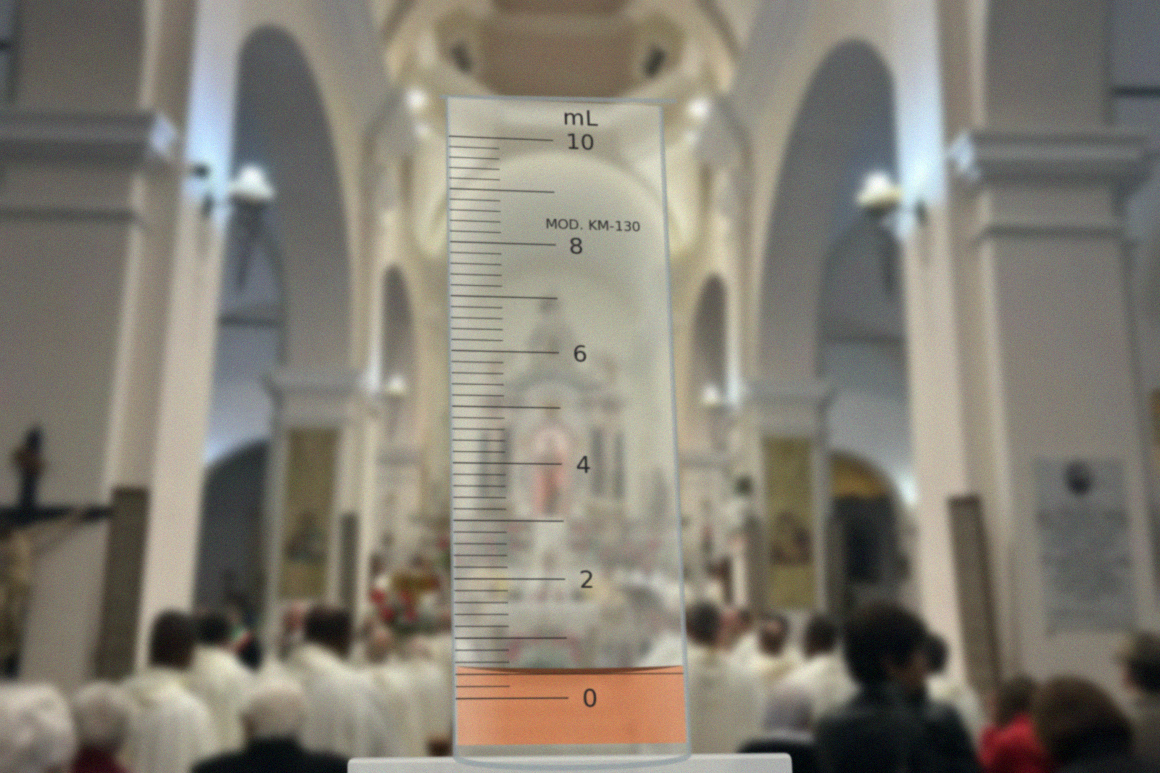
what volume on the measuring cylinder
0.4 mL
